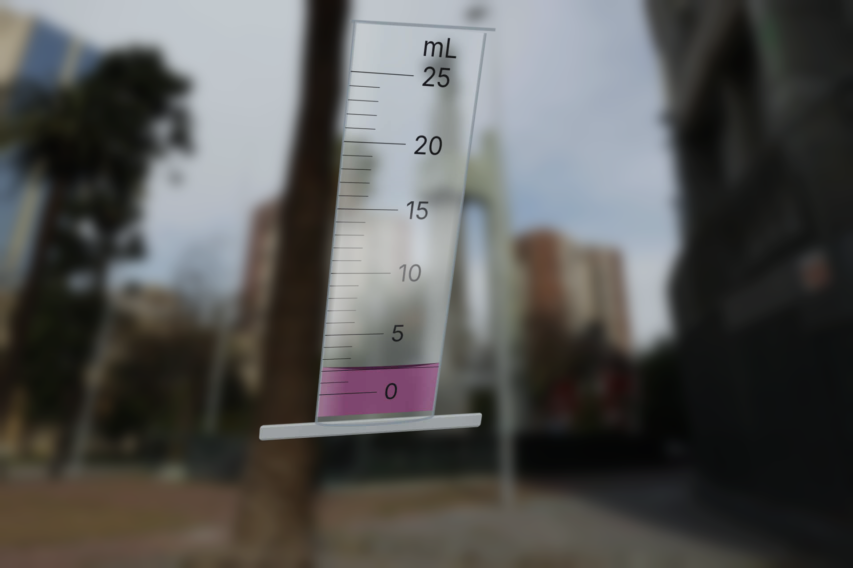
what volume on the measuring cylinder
2 mL
